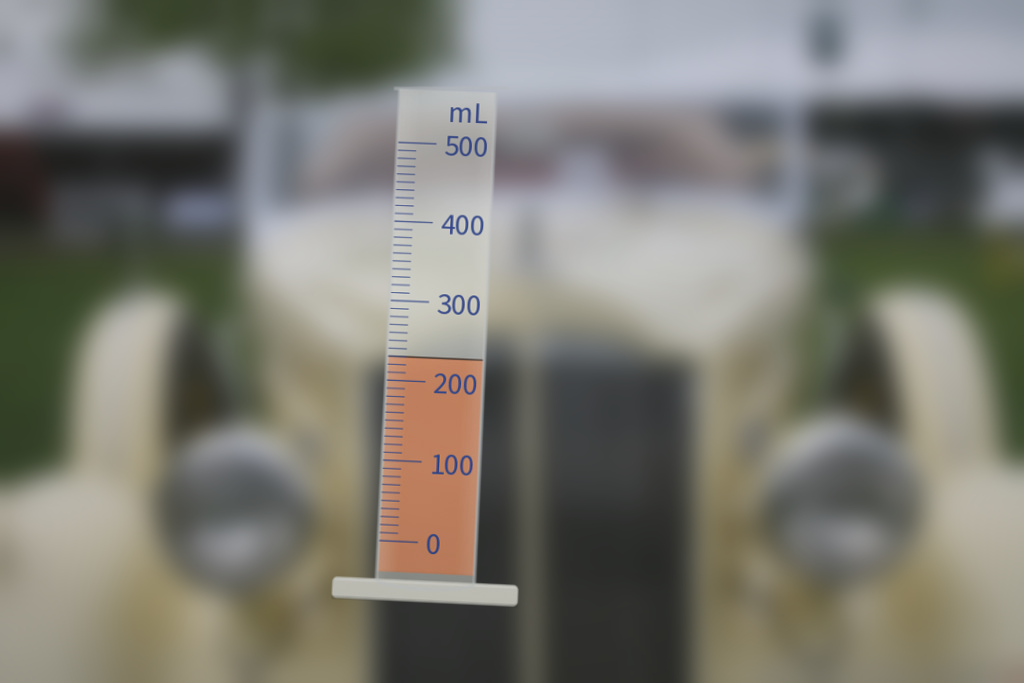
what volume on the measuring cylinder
230 mL
